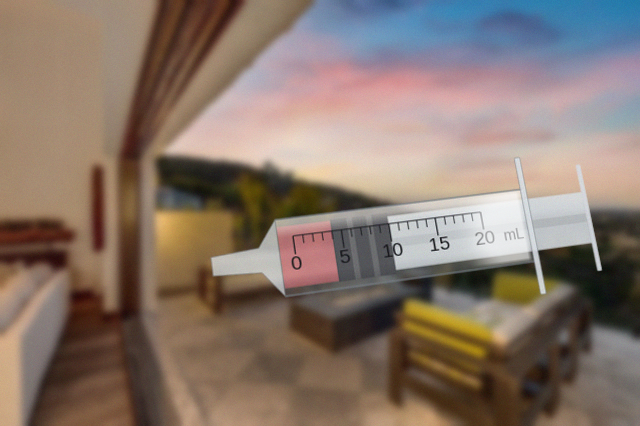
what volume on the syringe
4 mL
